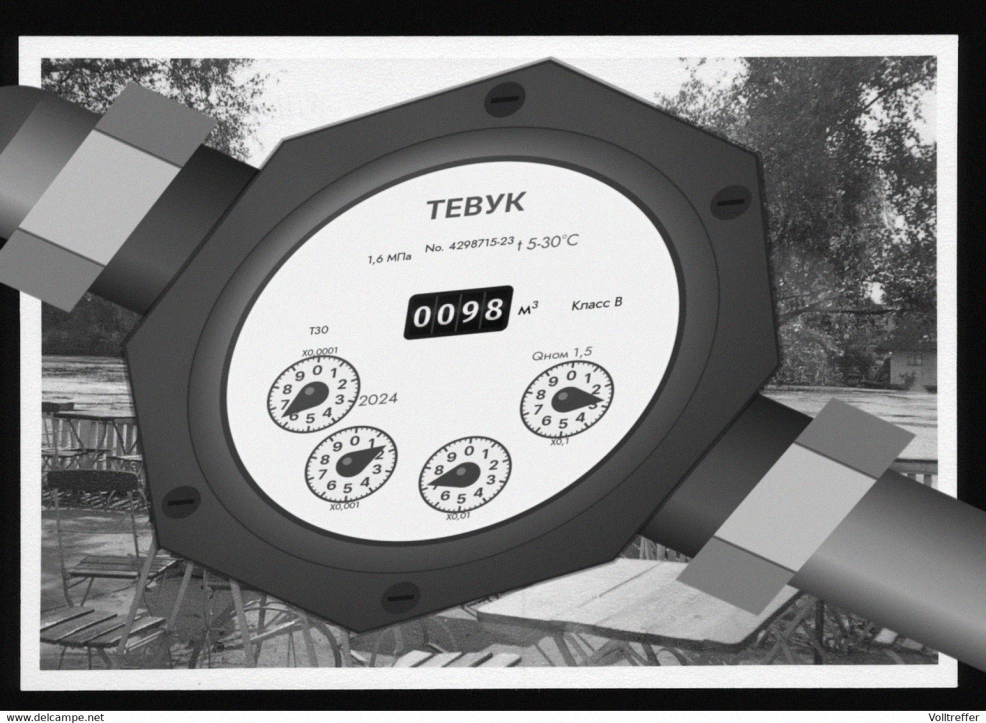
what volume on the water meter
98.2716 m³
